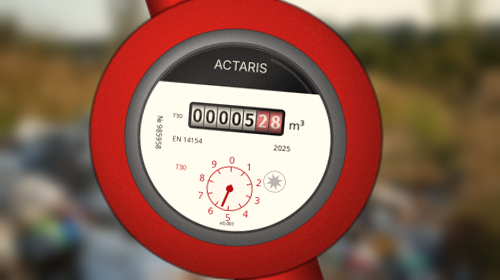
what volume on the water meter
5.285 m³
